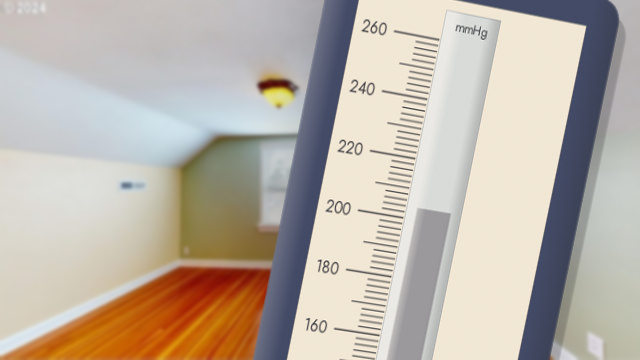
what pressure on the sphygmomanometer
204 mmHg
